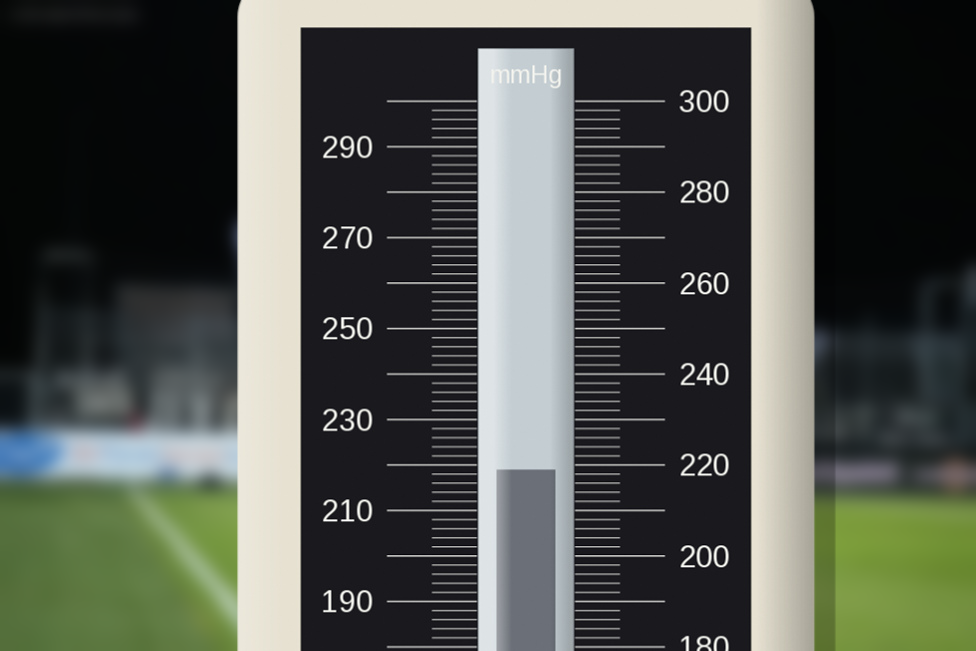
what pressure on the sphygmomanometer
219 mmHg
